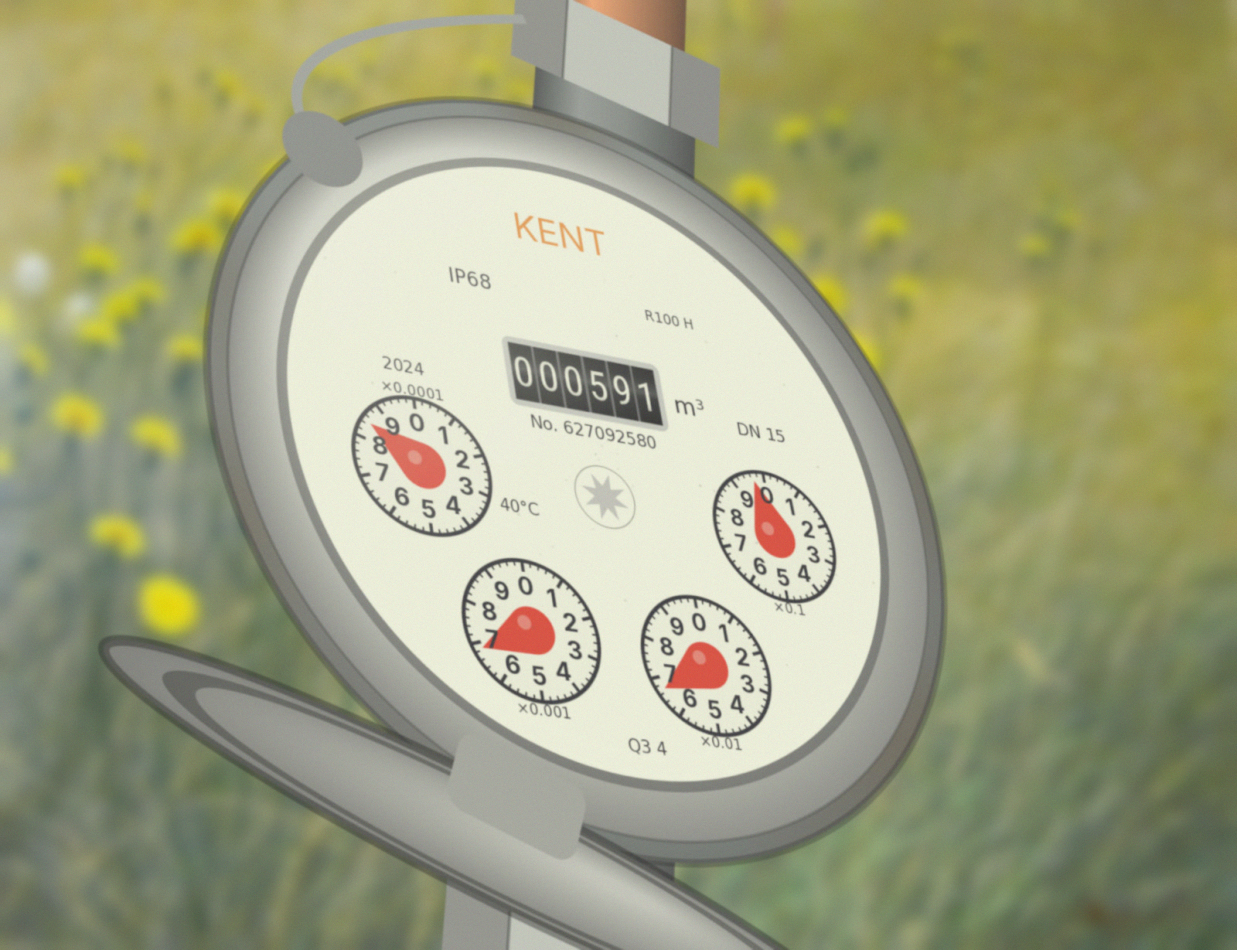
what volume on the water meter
590.9668 m³
